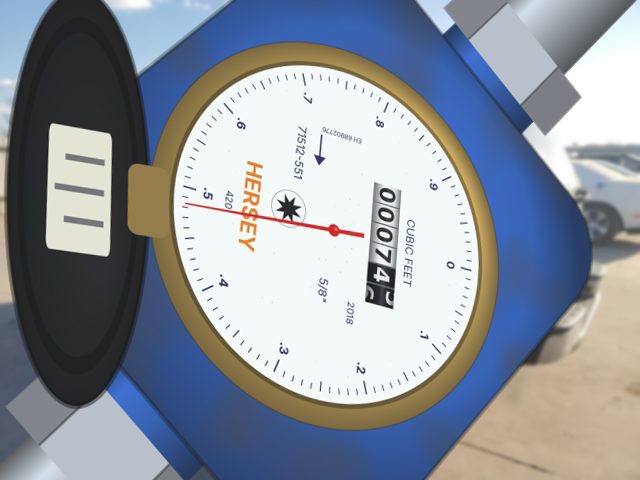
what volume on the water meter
745.48 ft³
